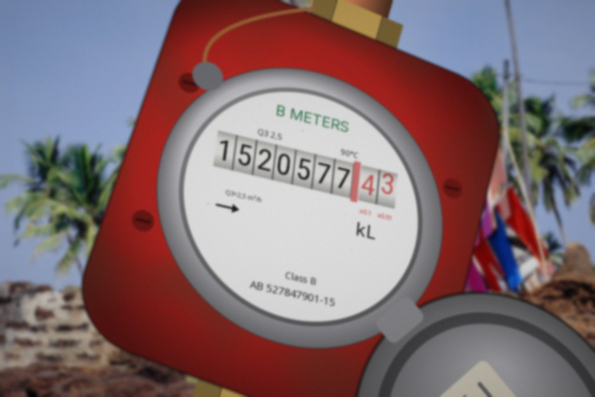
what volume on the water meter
1520577.43 kL
